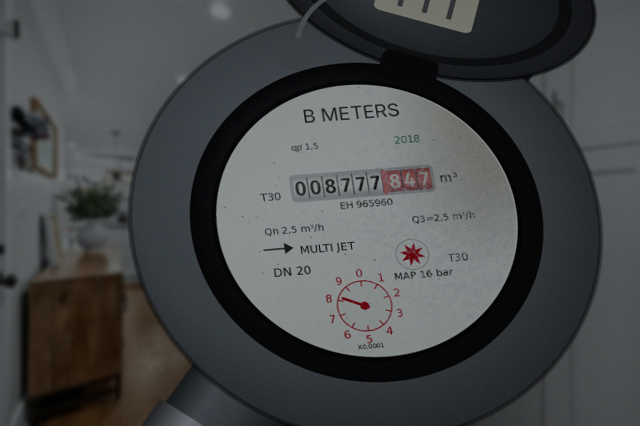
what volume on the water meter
8777.8478 m³
